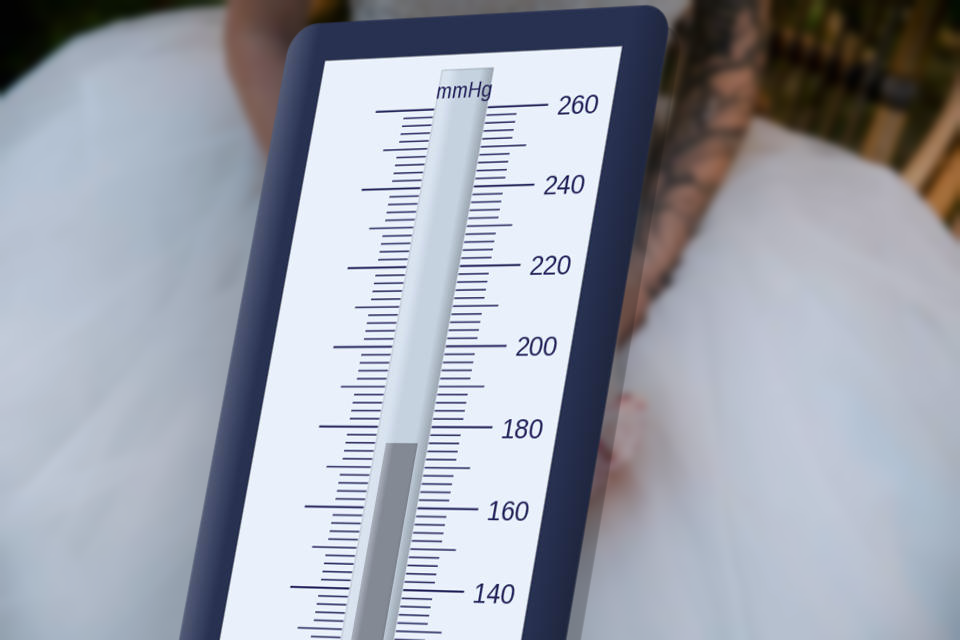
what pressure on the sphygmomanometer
176 mmHg
